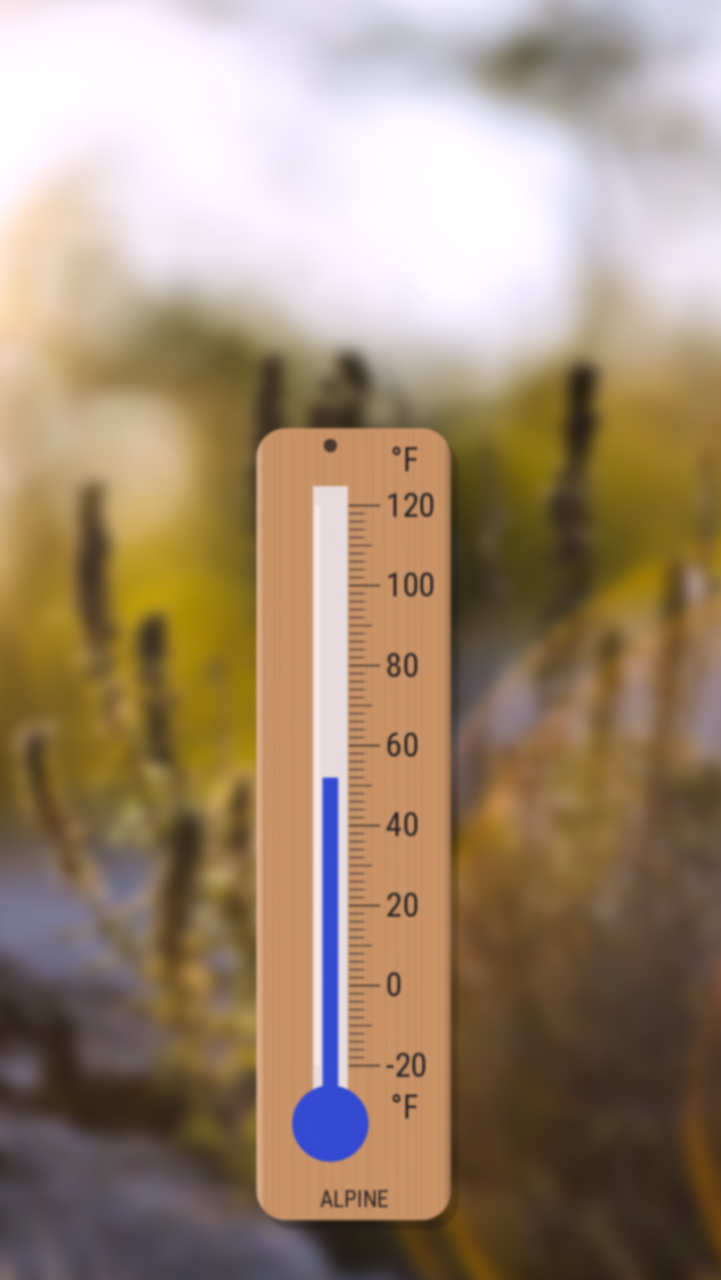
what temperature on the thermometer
52 °F
